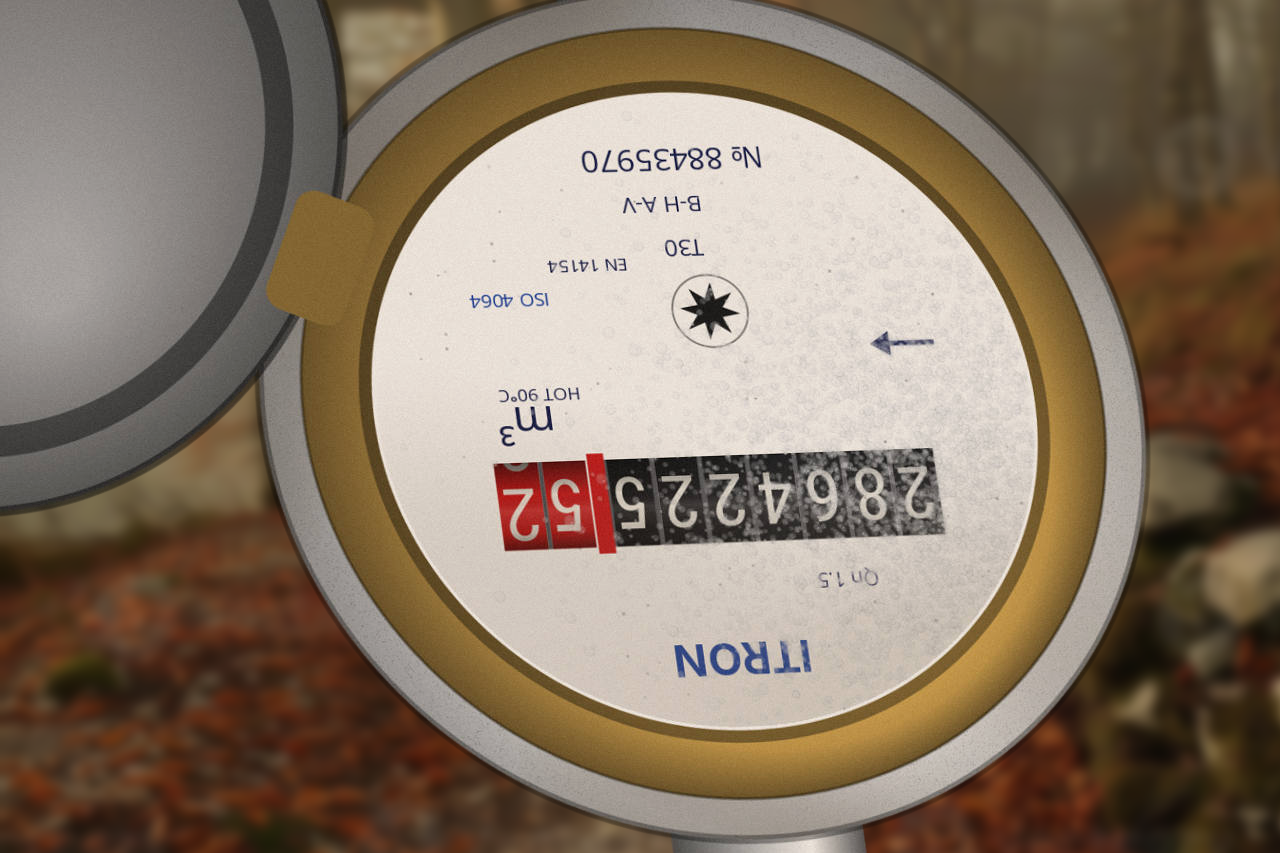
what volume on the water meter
2864225.52 m³
